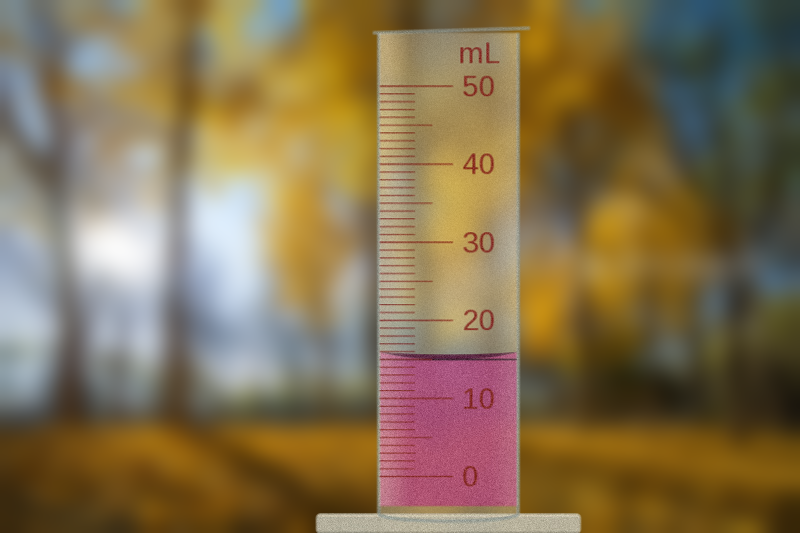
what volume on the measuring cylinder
15 mL
